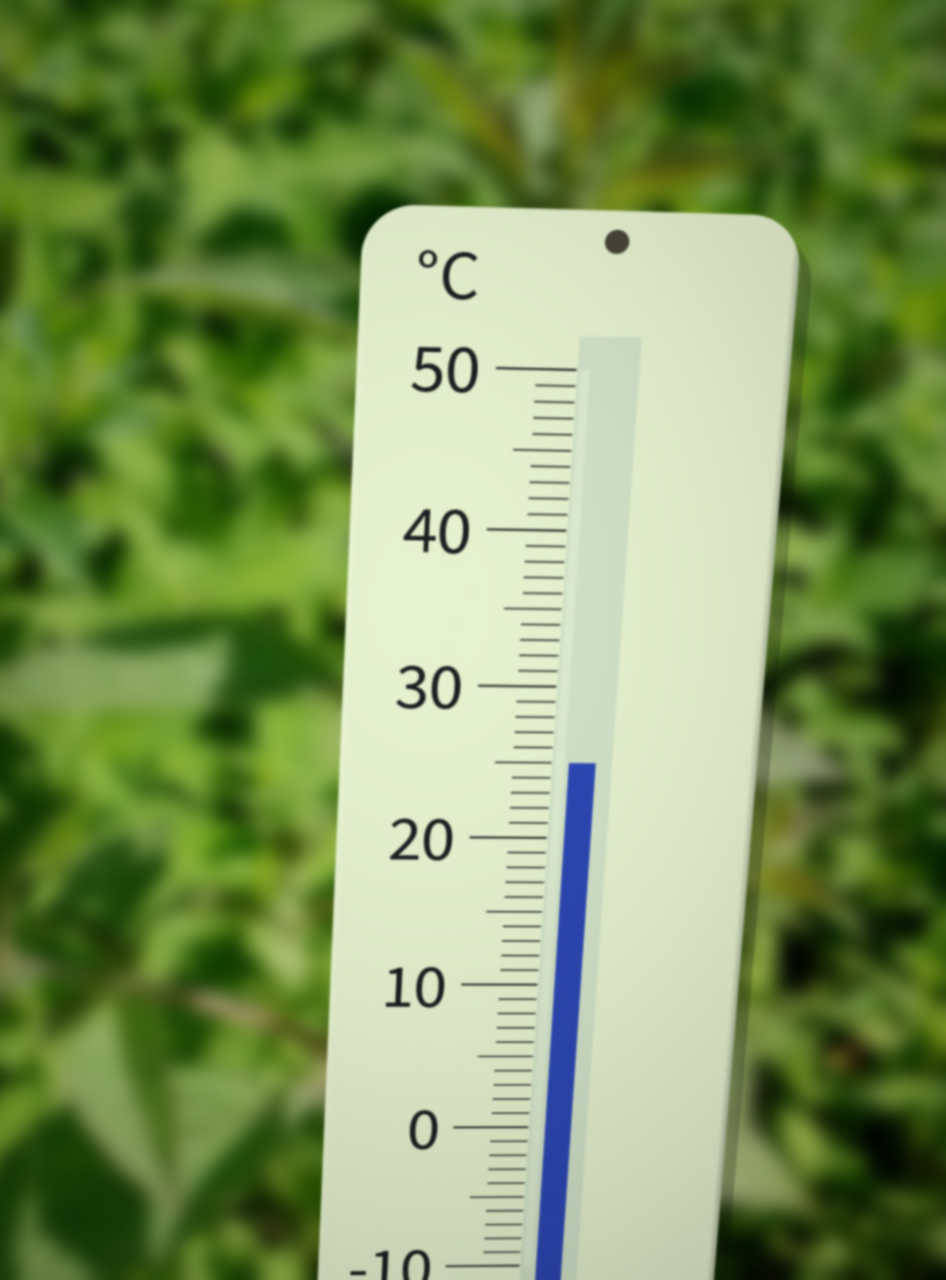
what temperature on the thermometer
25 °C
